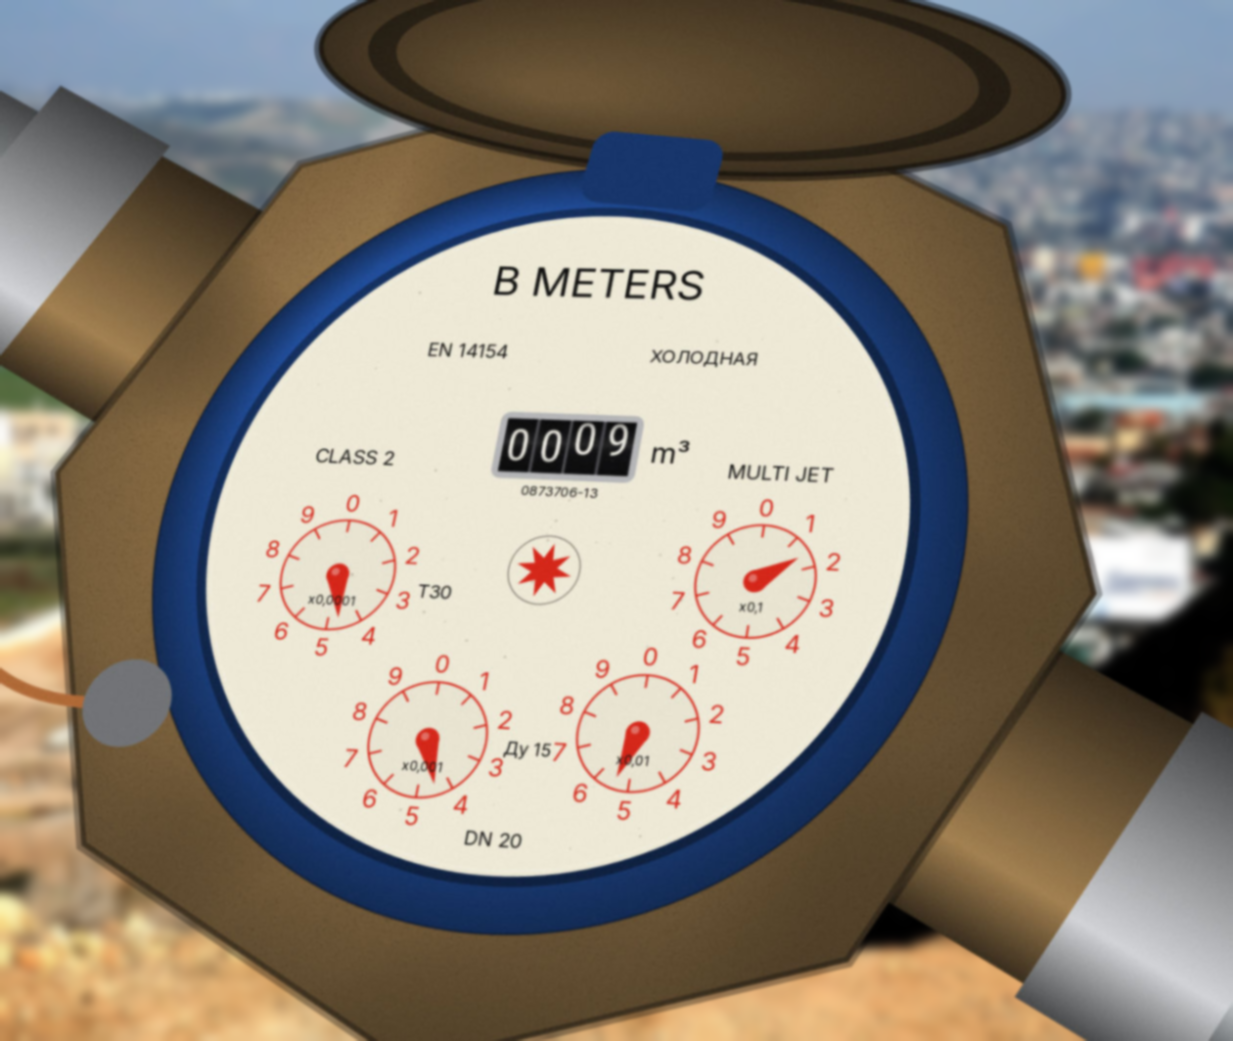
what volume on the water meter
9.1544 m³
